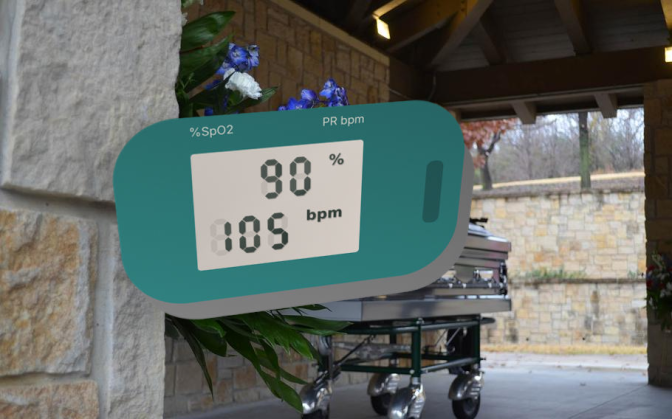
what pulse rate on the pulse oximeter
105 bpm
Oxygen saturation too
90 %
